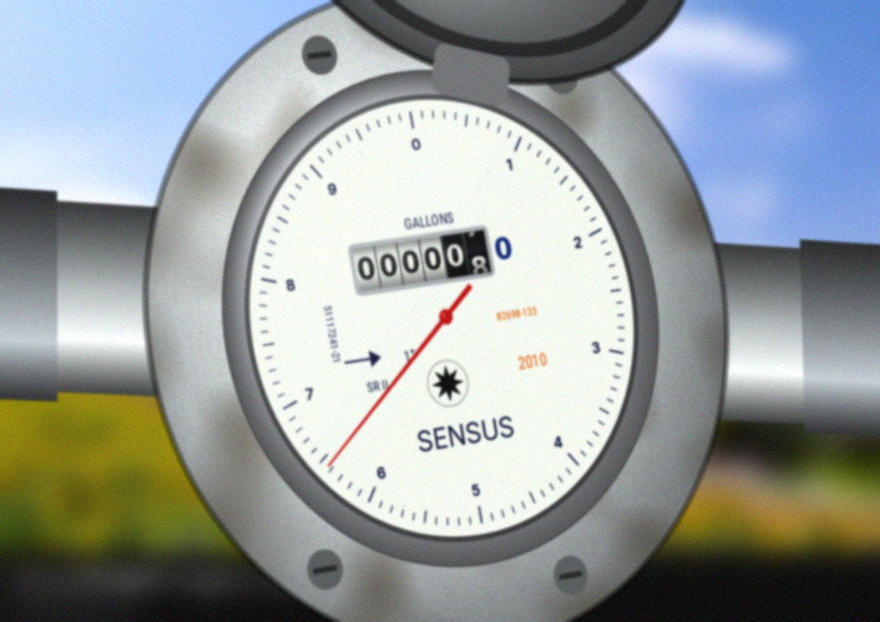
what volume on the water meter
76.4 gal
